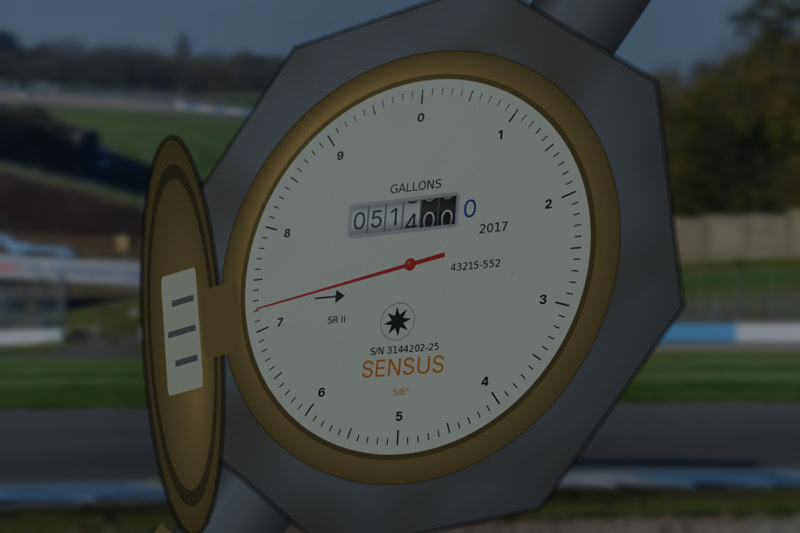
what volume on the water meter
513997.2 gal
